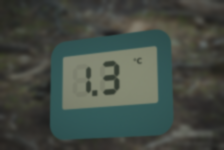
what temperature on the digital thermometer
1.3 °C
